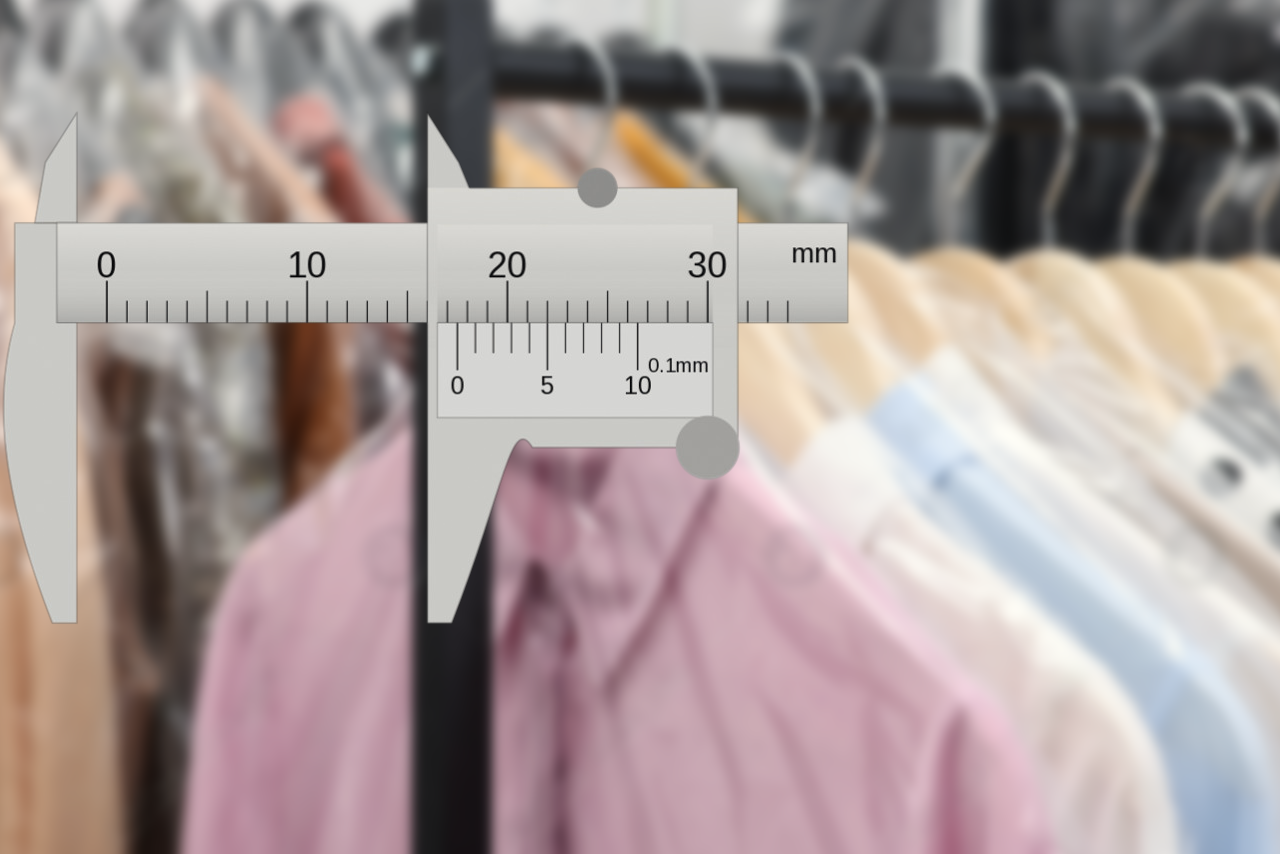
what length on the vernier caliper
17.5 mm
